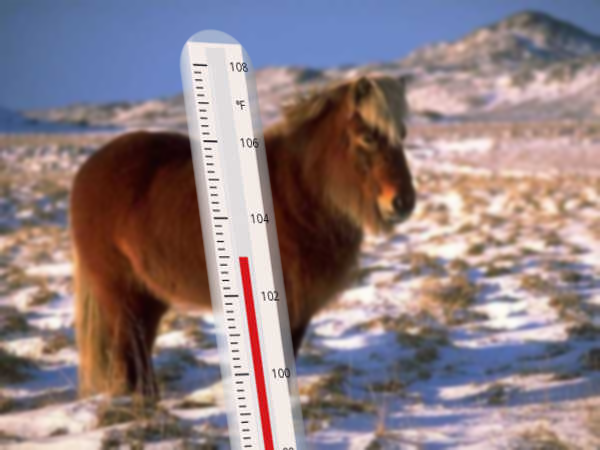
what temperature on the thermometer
103 °F
